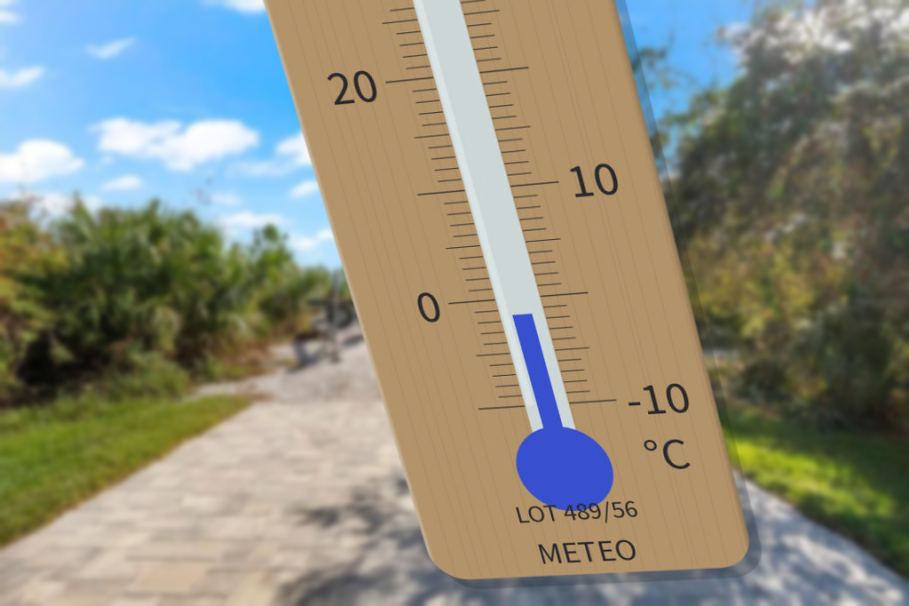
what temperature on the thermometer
-1.5 °C
